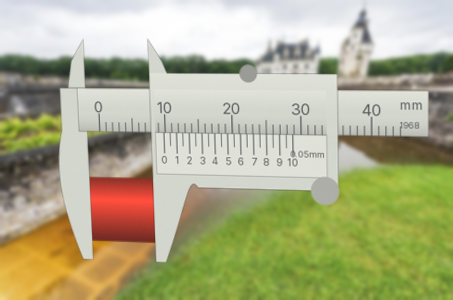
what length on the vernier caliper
9.8 mm
